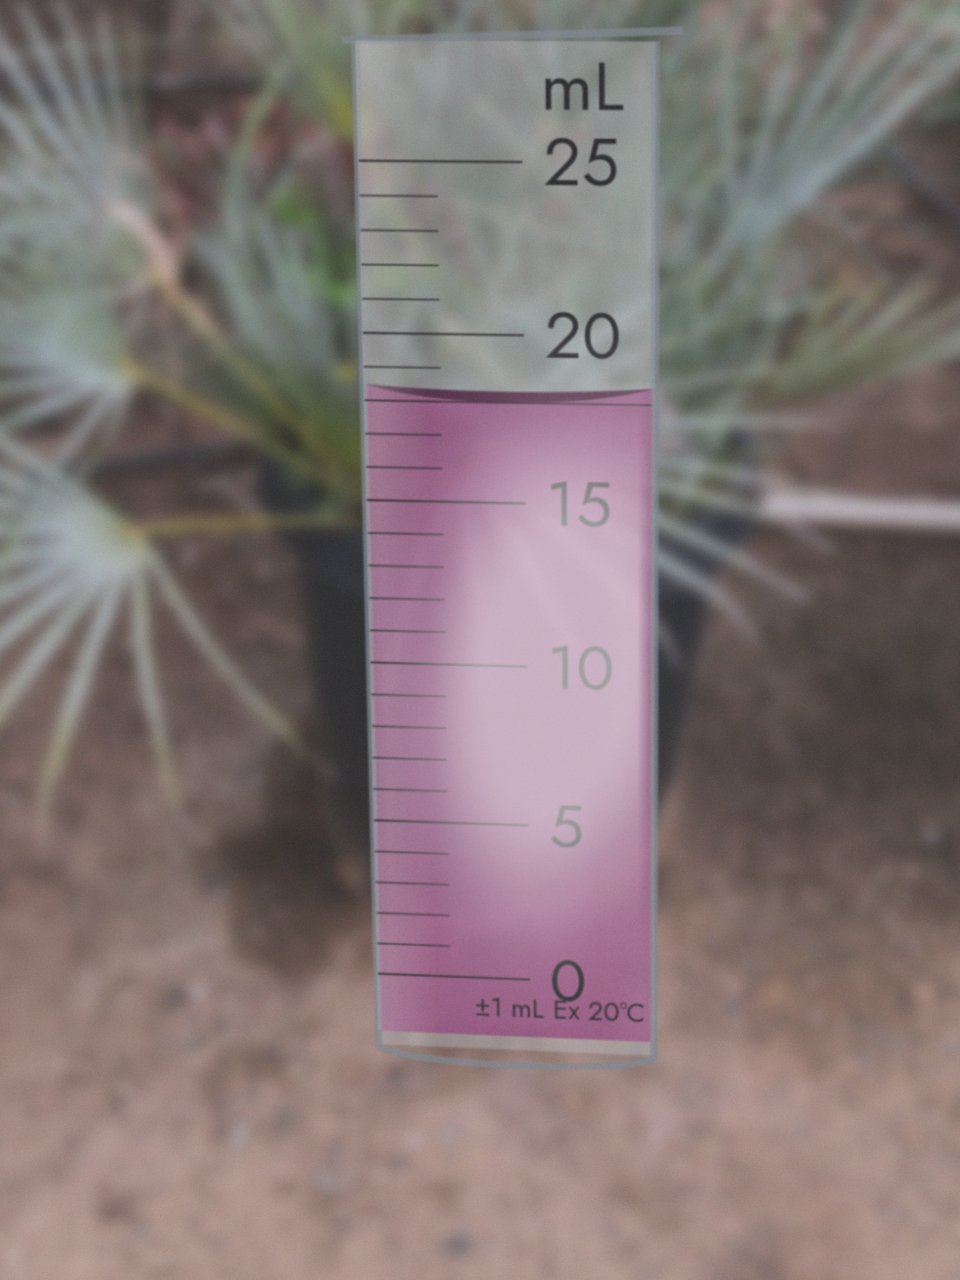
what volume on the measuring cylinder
18 mL
